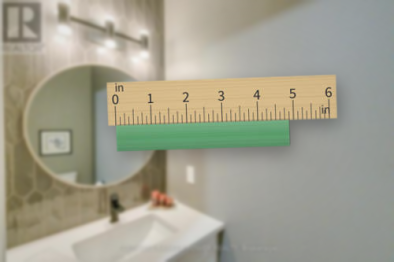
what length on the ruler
4.875 in
